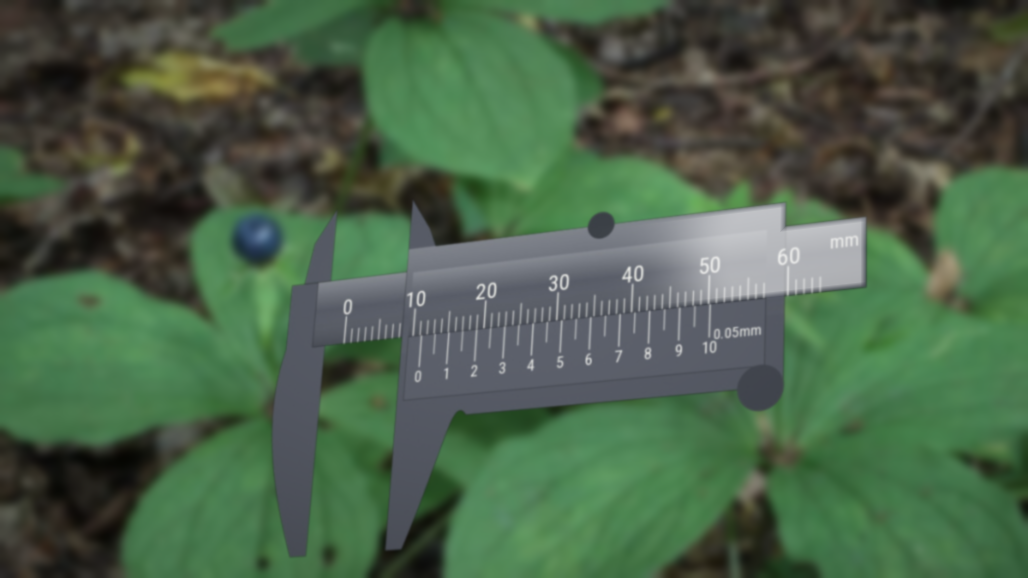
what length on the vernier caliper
11.2 mm
